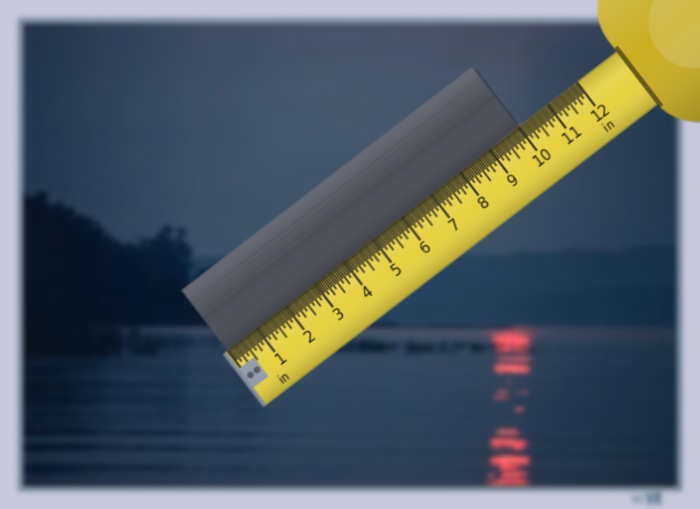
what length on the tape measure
10 in
